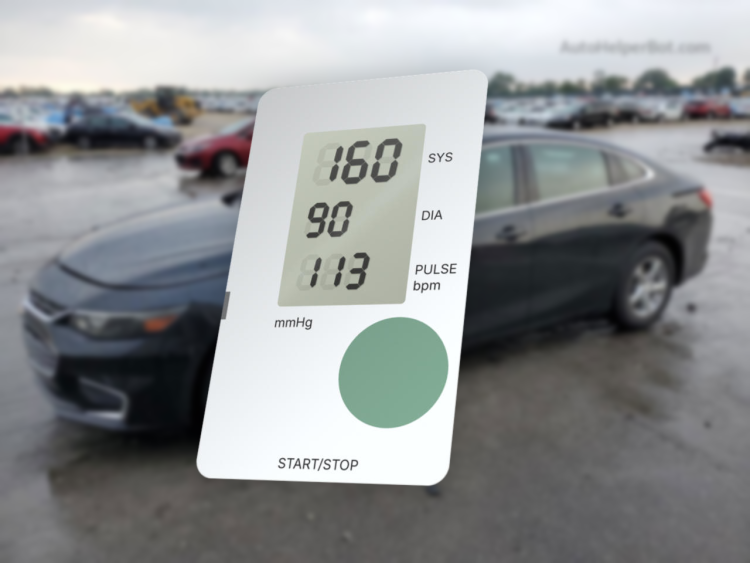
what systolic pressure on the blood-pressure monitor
160 mmHg
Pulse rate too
113 bpm
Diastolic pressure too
90 mmHg
